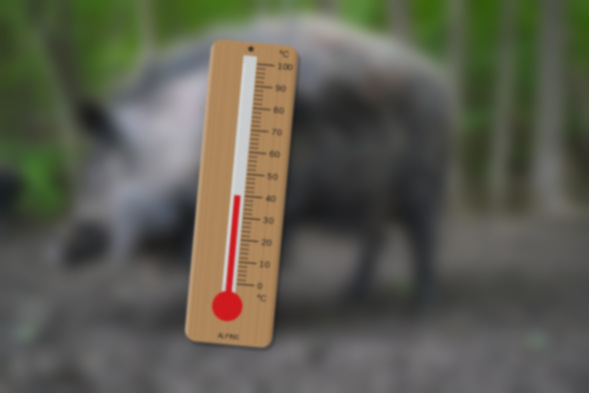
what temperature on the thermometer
40 °C
